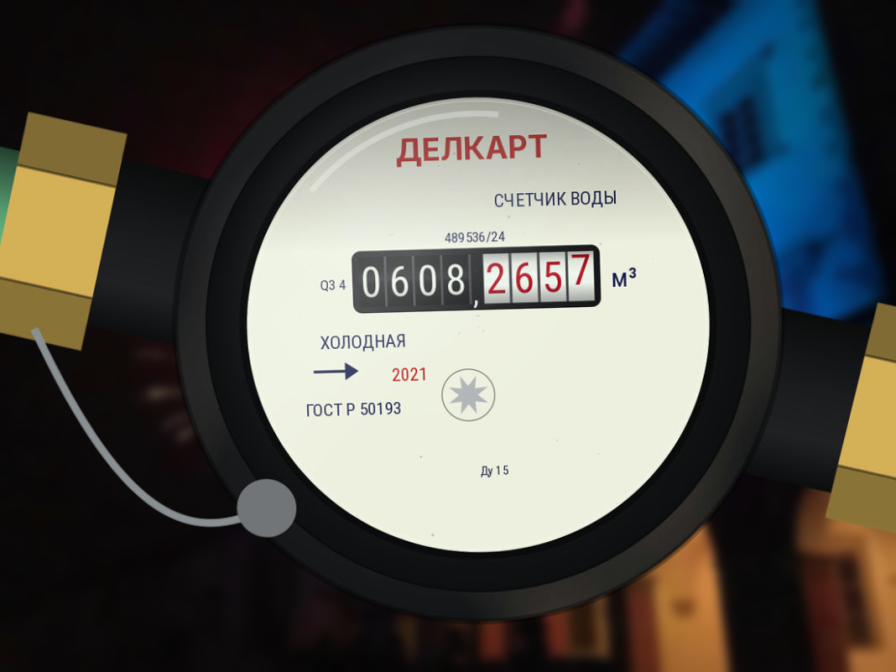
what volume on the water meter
608.2657 m³
